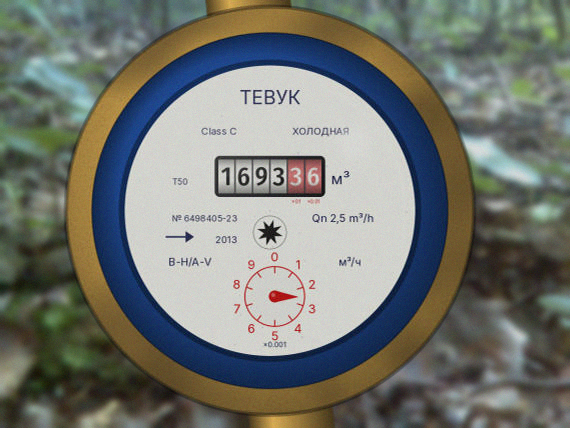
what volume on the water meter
1693.362 m³
